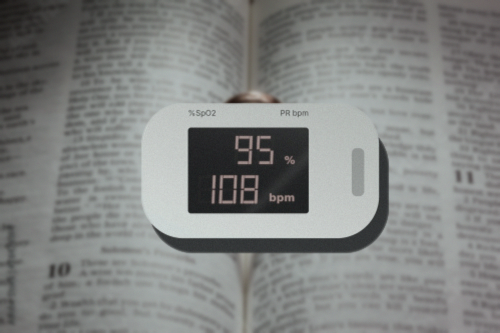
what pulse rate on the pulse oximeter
108 bpm
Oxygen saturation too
95 %
